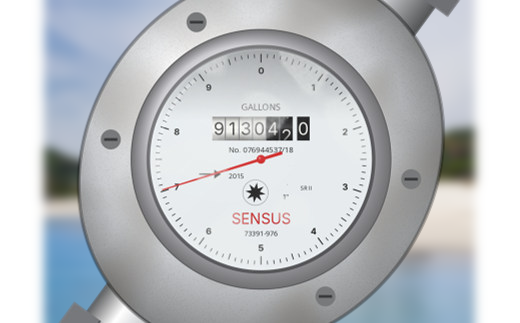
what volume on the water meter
9130417.0 gal
